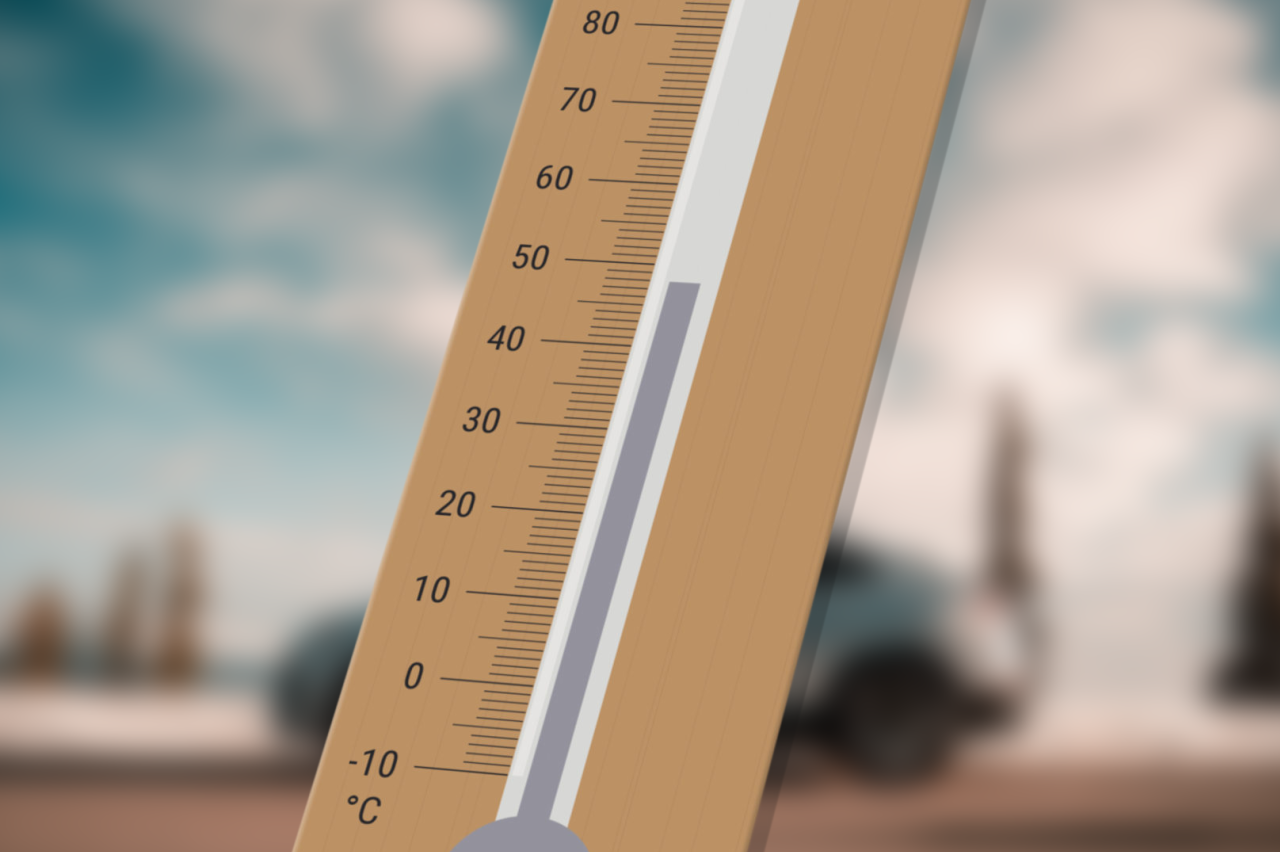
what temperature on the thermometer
48 °C
